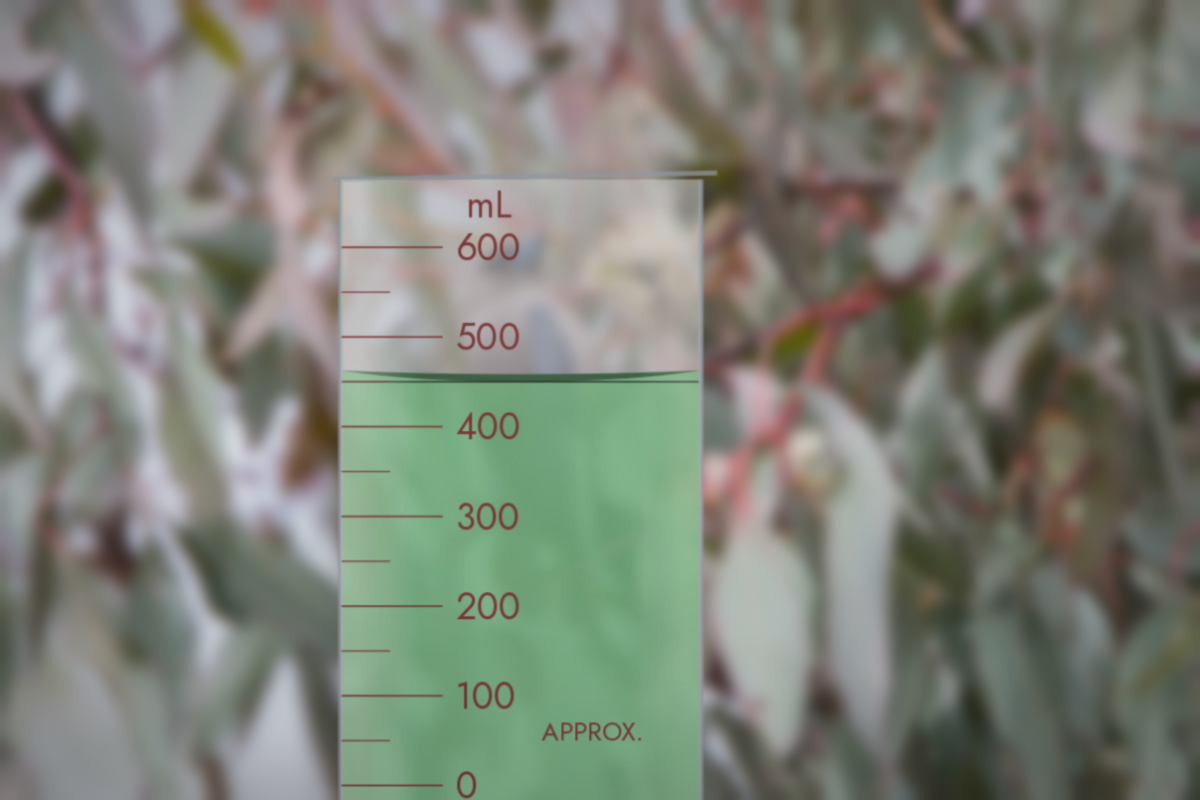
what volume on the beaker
450 mL
